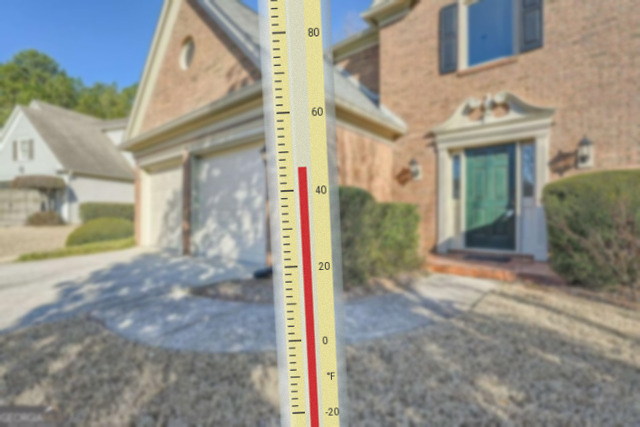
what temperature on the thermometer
46 °F
